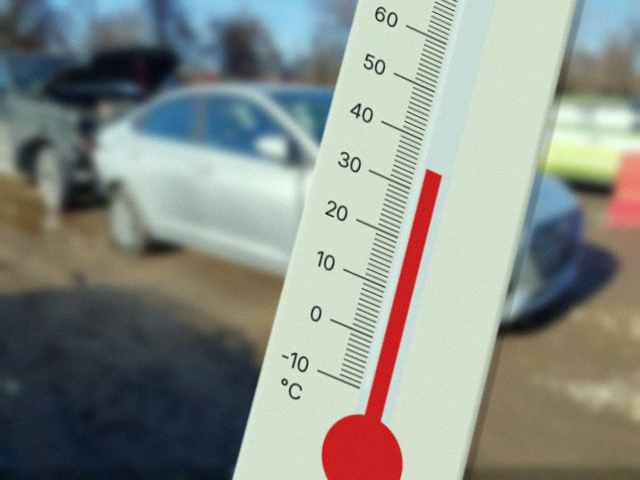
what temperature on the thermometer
35 °C
